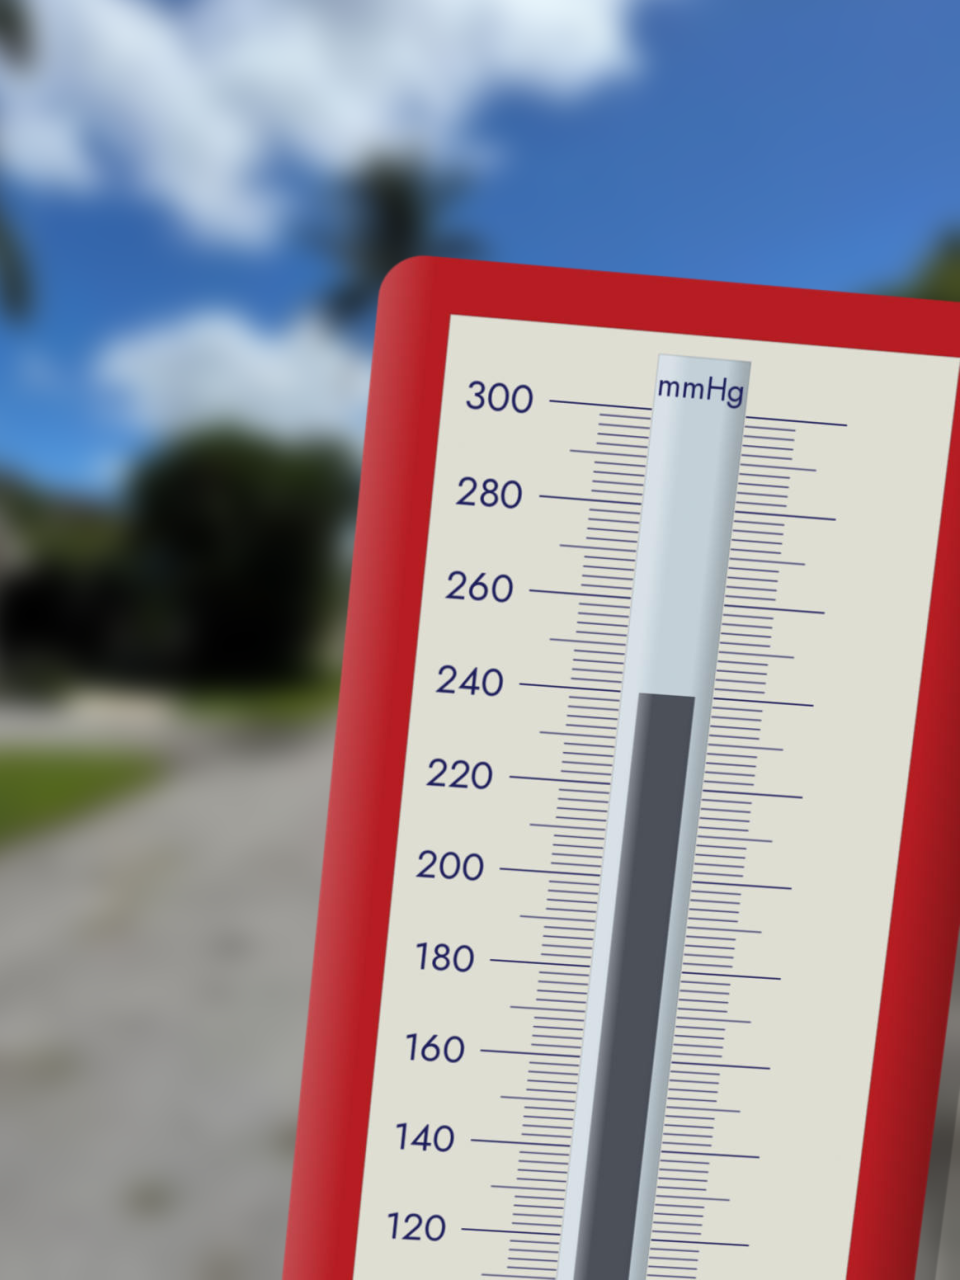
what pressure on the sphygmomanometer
240 mmHg
